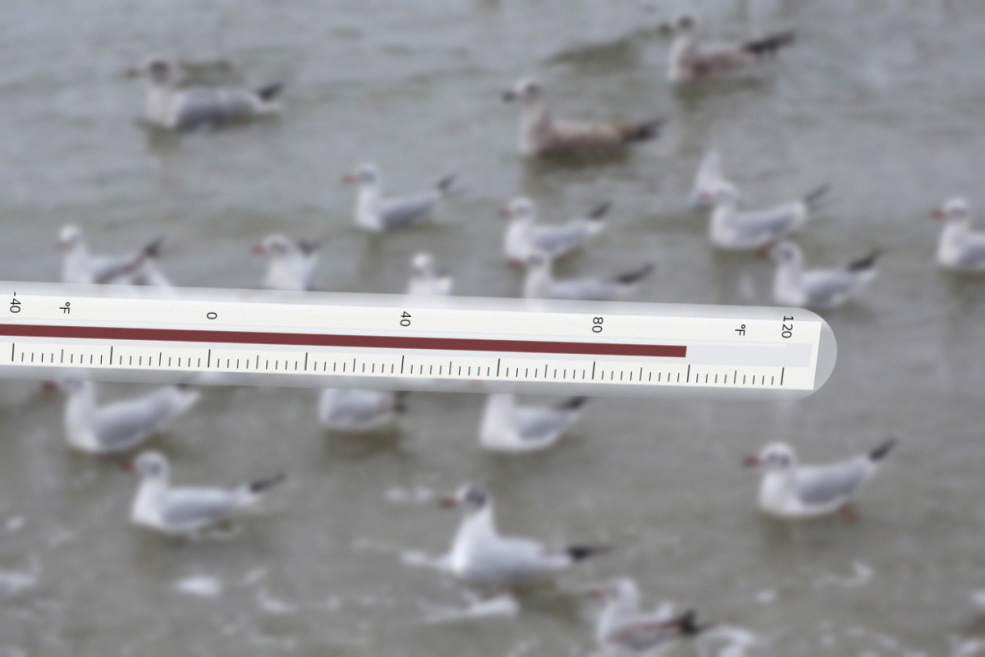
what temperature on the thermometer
99 °F
